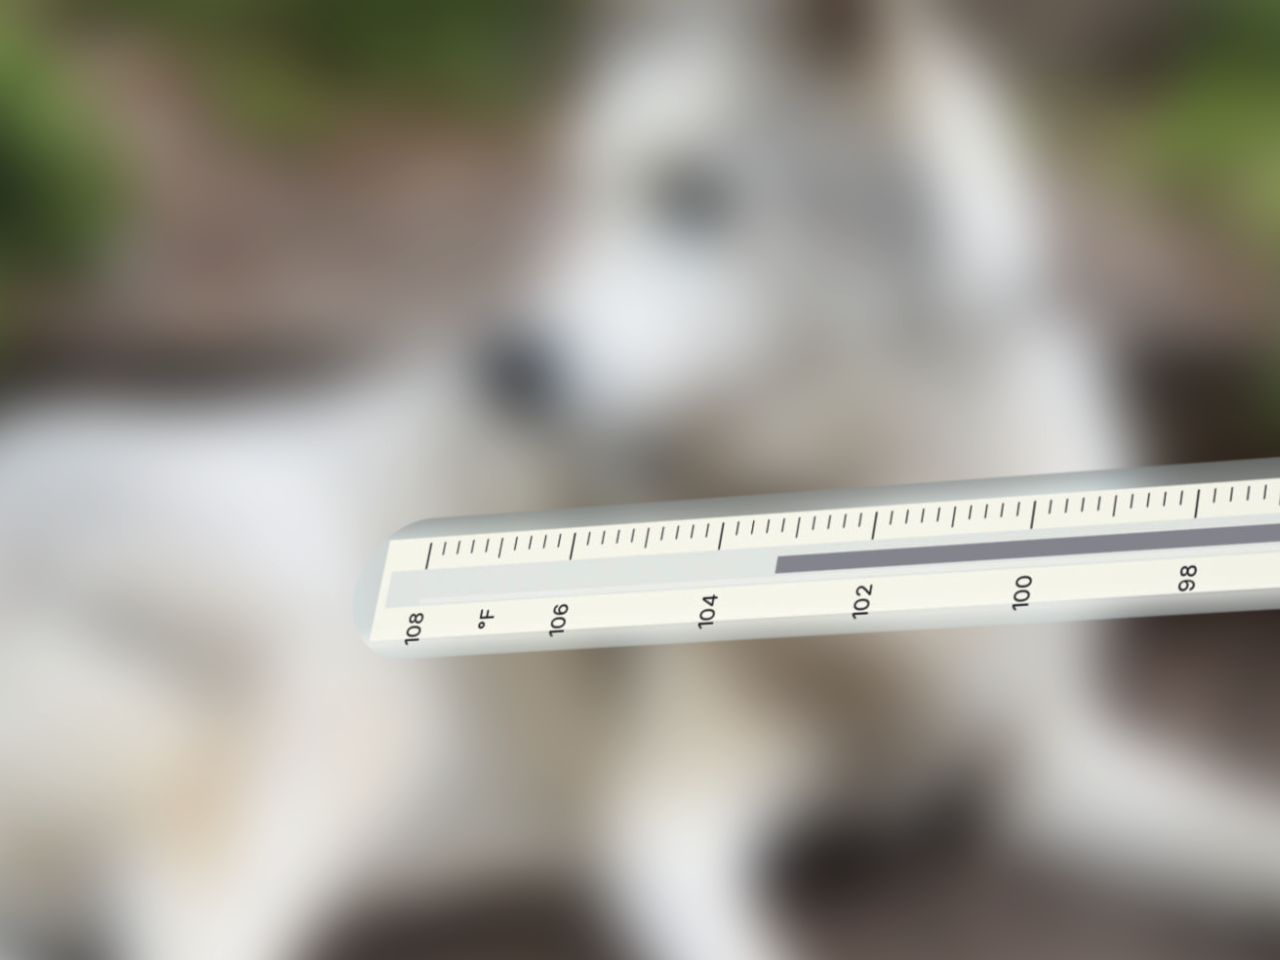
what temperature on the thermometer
103.2 °F
